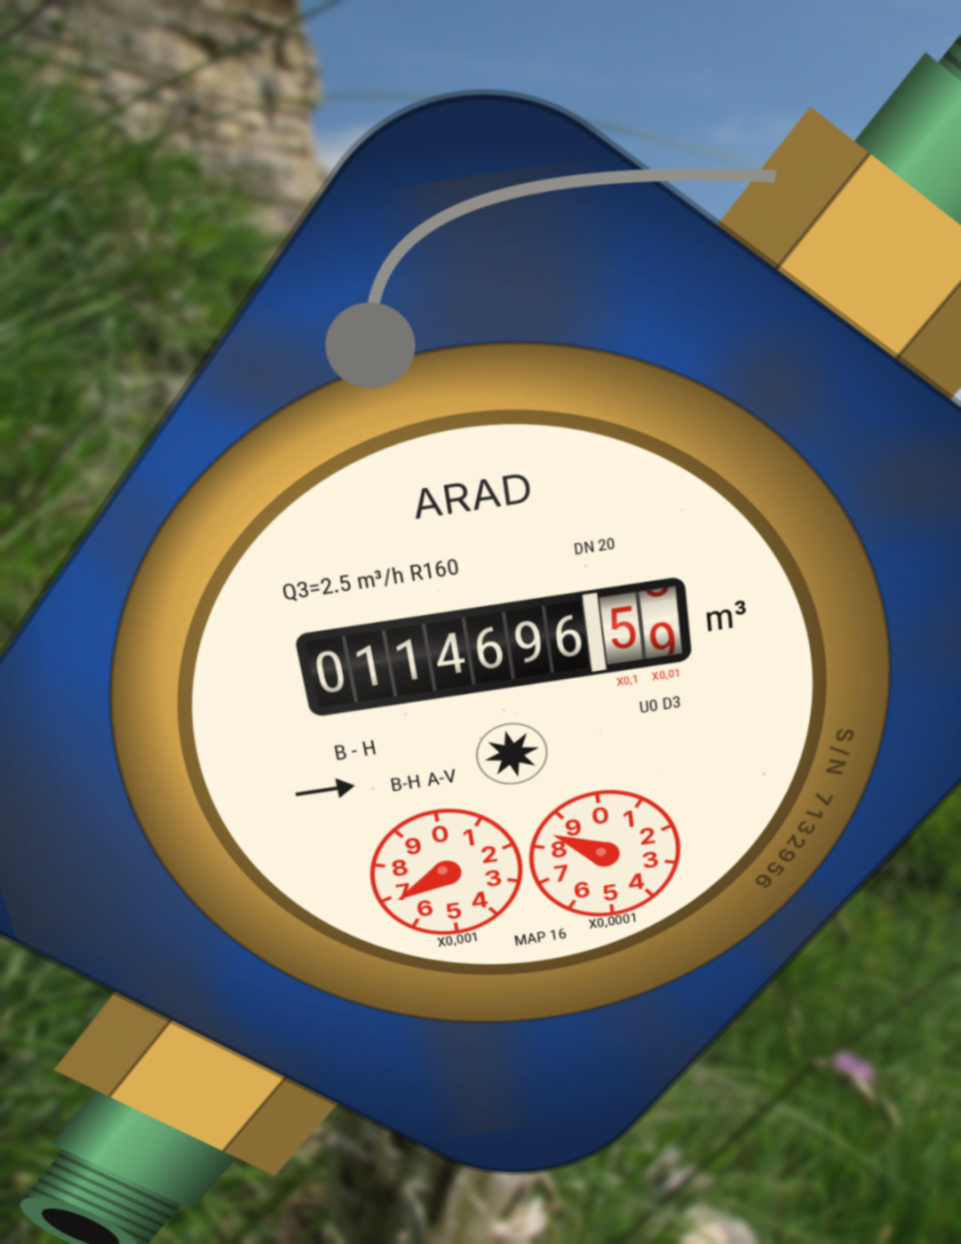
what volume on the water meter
114696.5868 m³
